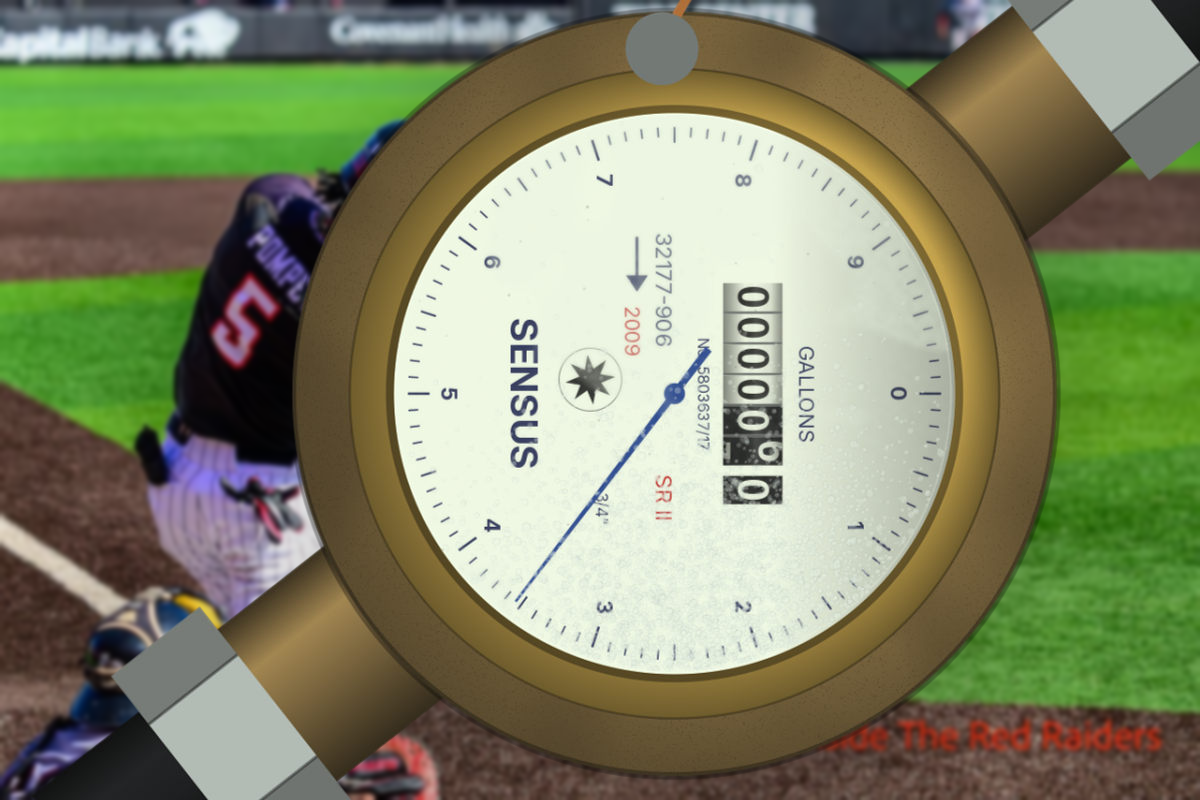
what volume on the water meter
63.5 gal
